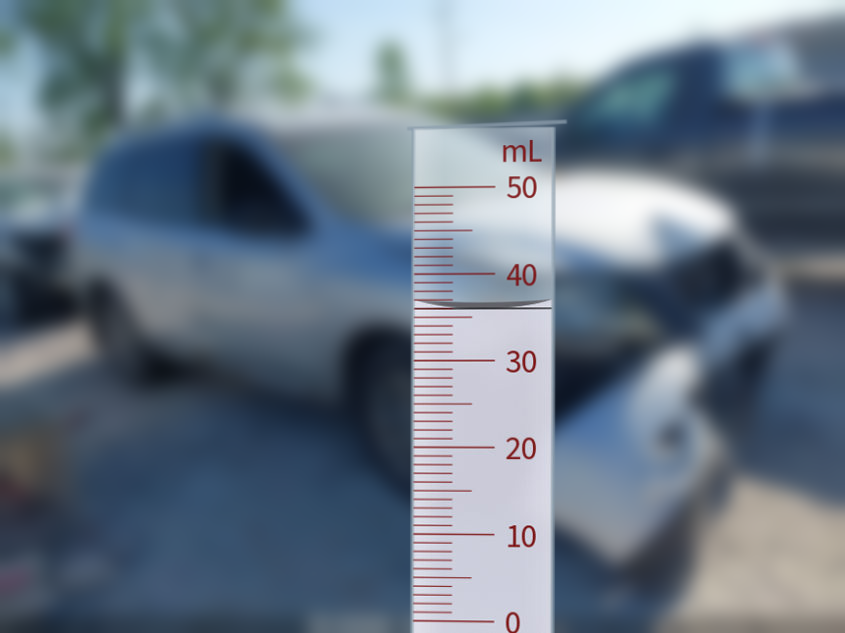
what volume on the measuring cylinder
36 mL
